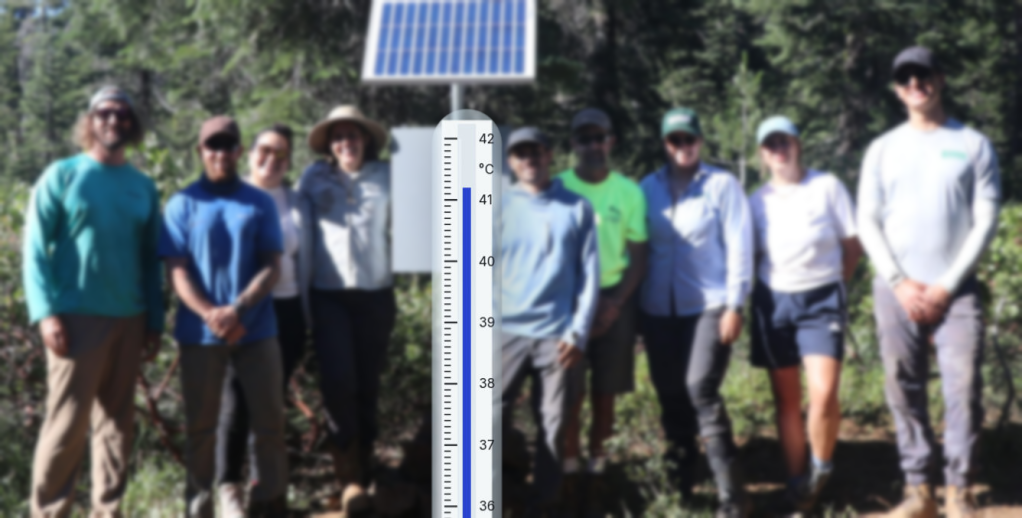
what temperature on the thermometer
41.2 °C
